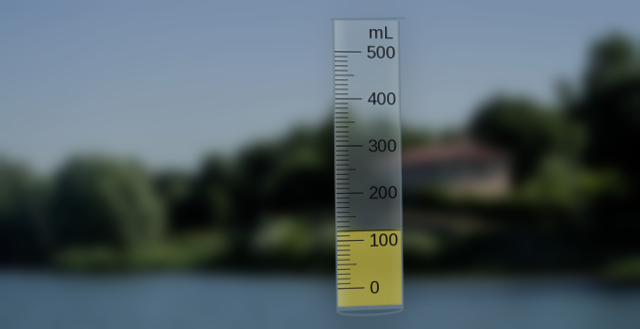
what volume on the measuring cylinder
120 mL
